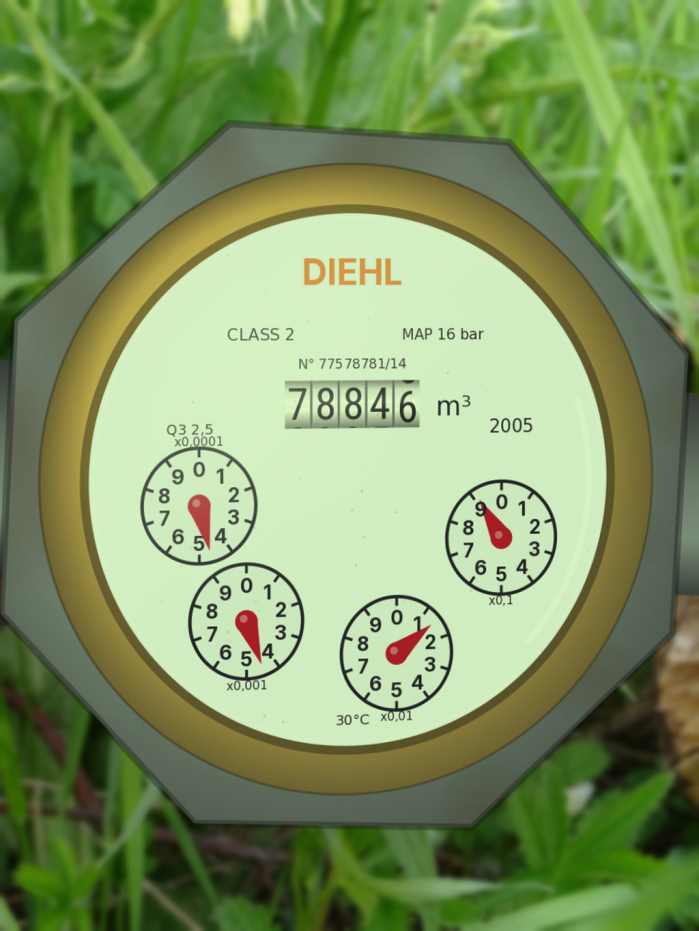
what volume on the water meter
78845.9144 m³
